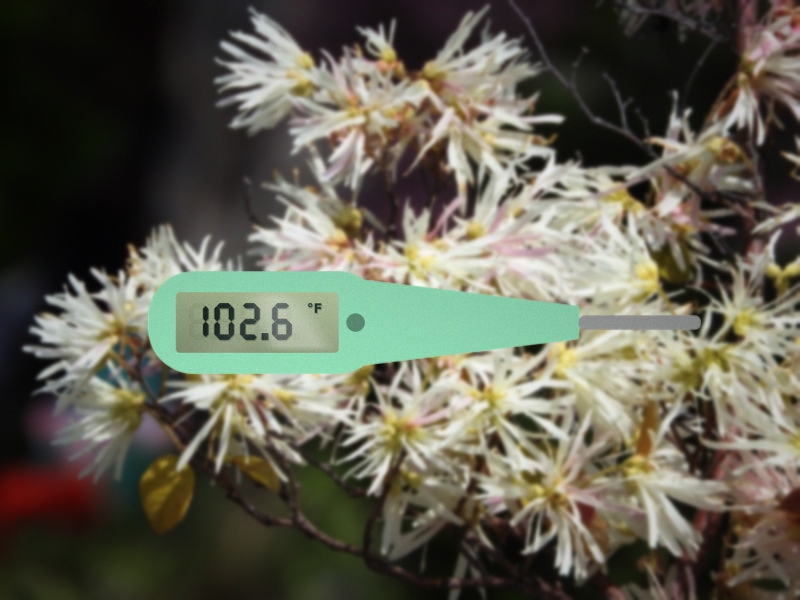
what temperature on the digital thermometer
102.6 °F
